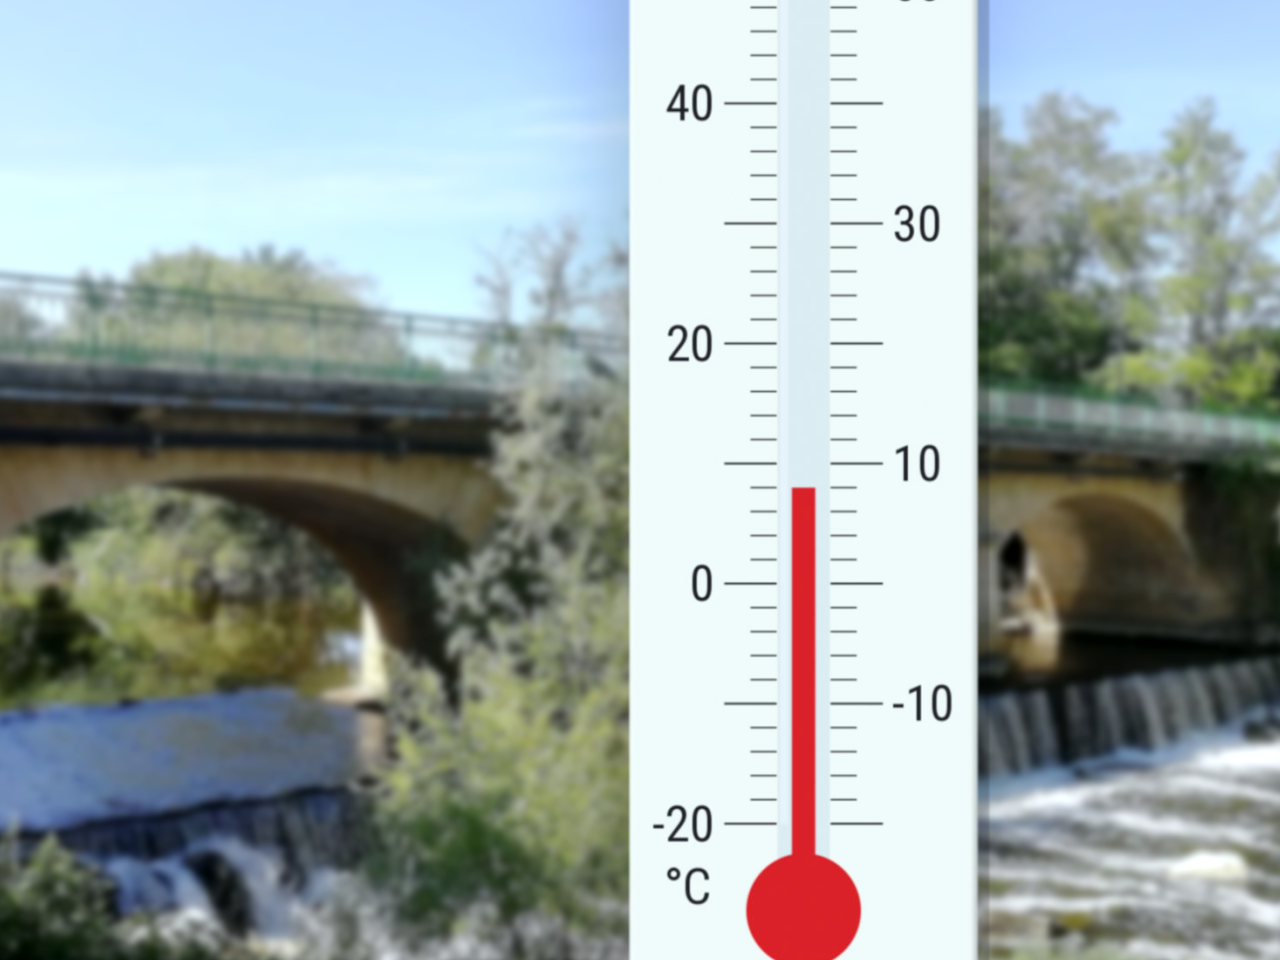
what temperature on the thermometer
8 °C
